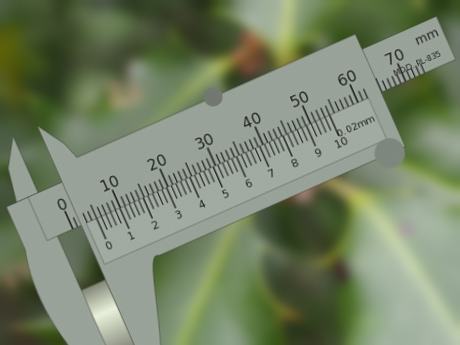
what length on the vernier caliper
5.0 mm
